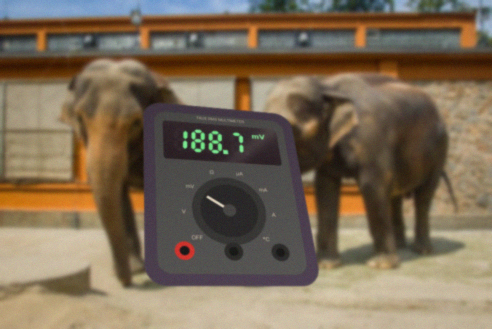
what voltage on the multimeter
188.7 mV
